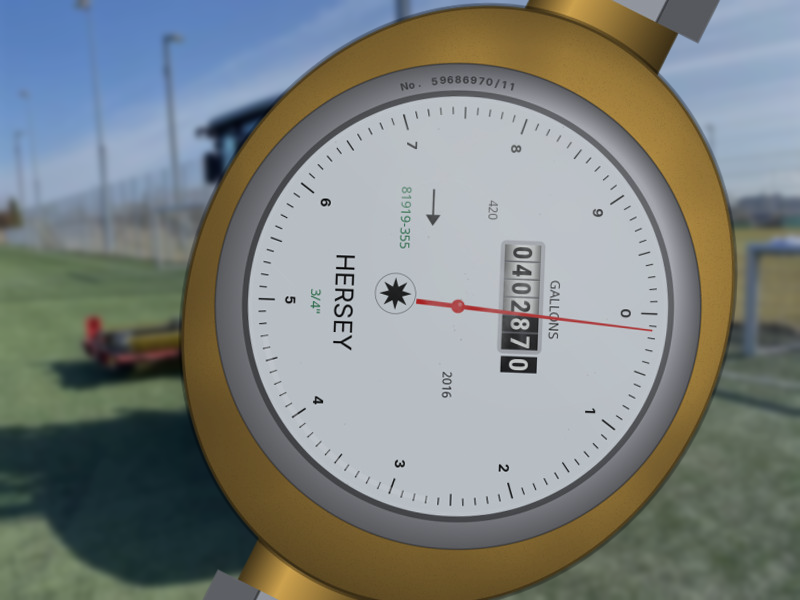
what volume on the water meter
402870.1 gal
